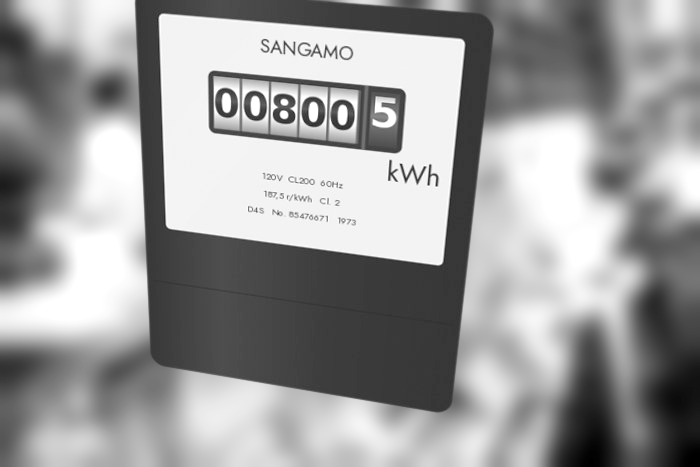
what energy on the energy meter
800.5 kWh
